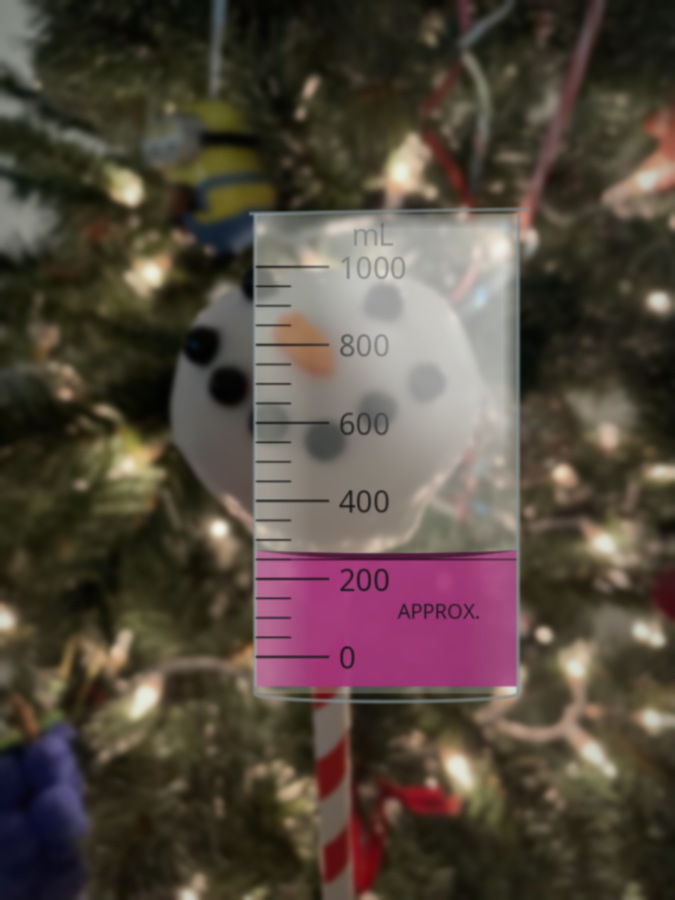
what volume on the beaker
250 mL
